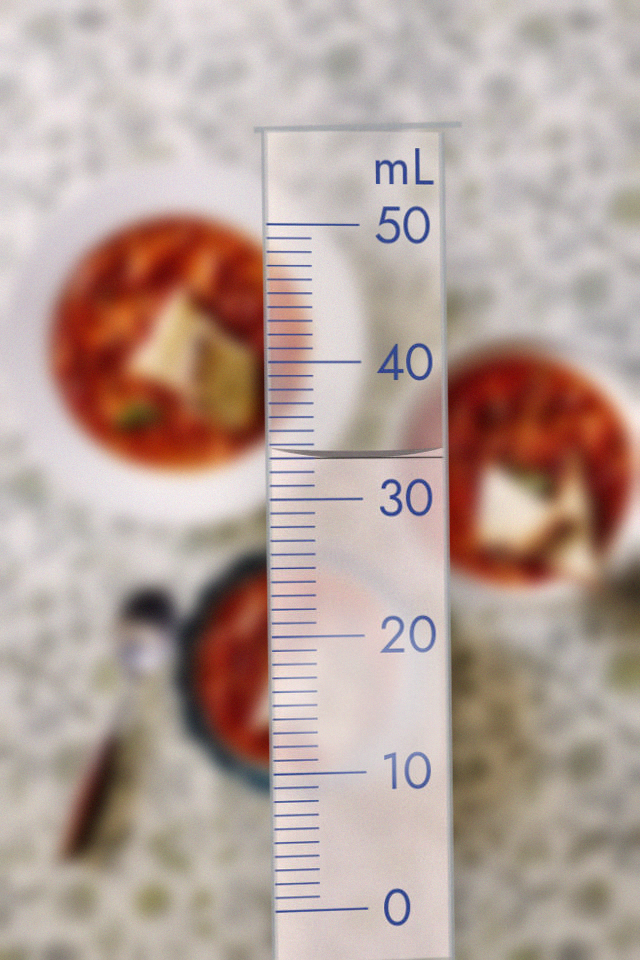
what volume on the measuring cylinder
33 mL
